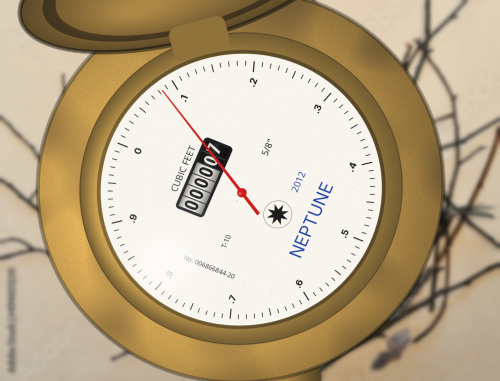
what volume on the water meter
7.08 ft³
